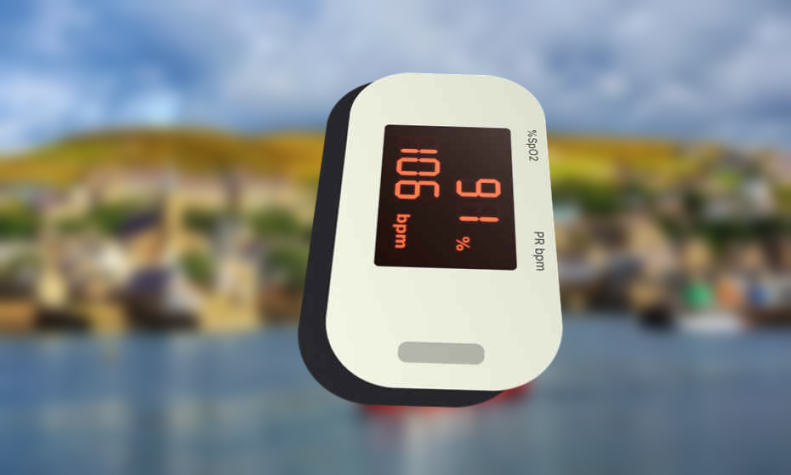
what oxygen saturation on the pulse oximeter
91 %
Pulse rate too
106 bpm
